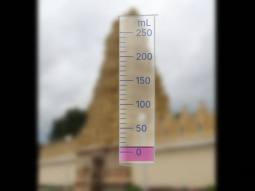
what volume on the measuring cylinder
10 mL
